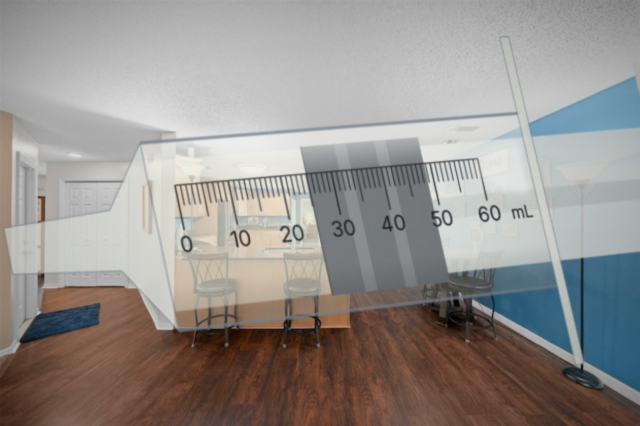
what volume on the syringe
25 mL
